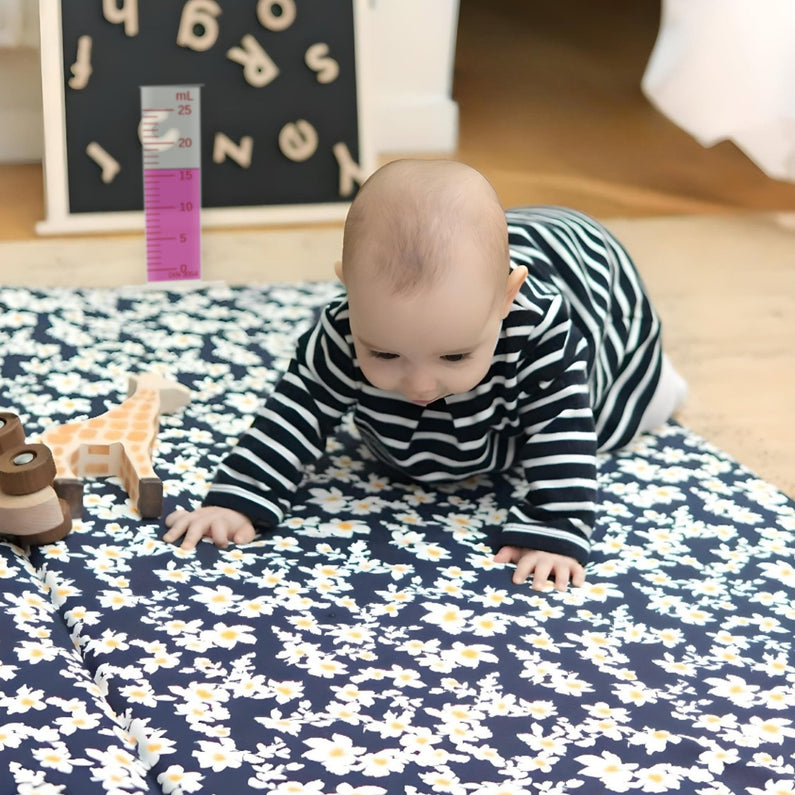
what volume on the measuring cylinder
16 mL
